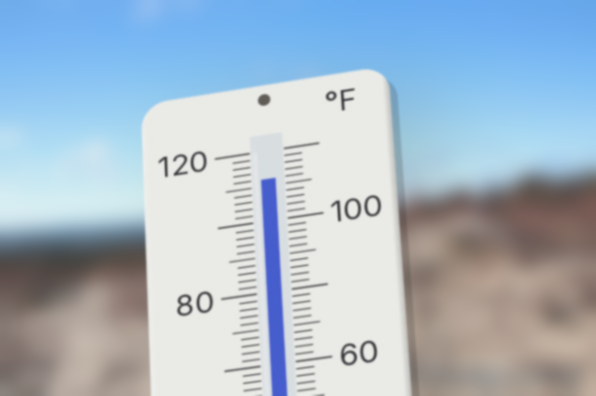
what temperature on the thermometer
112 °F
